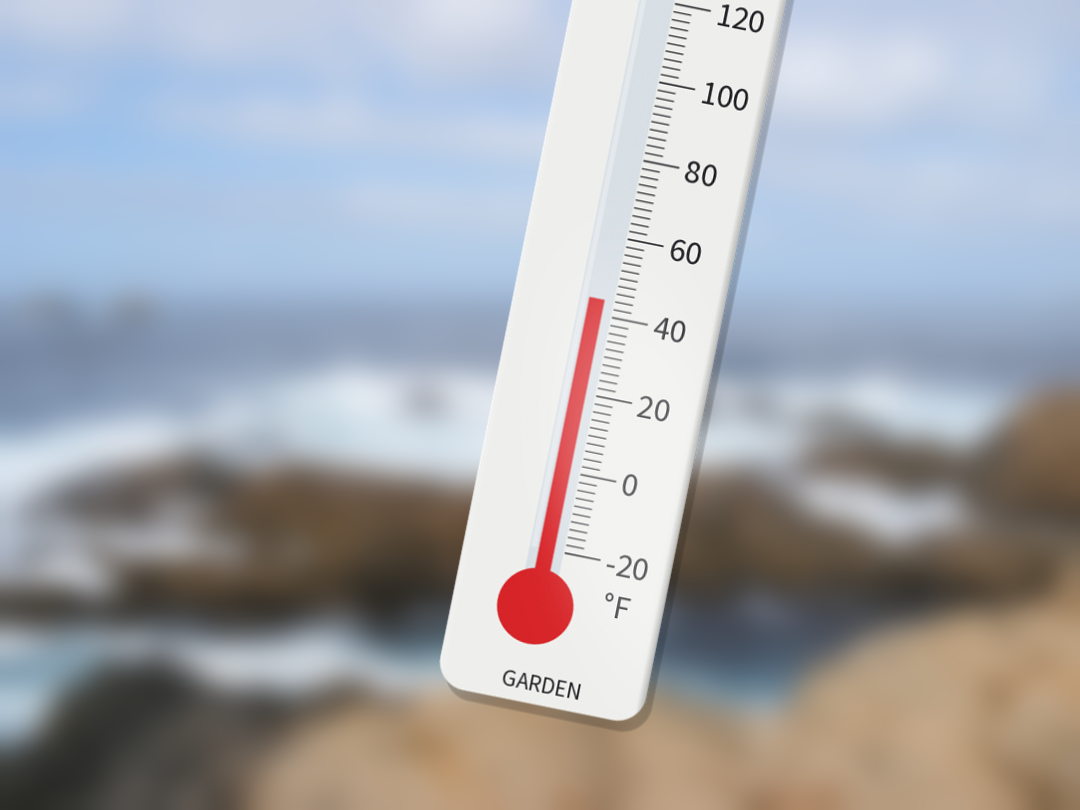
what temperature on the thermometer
44 °F
